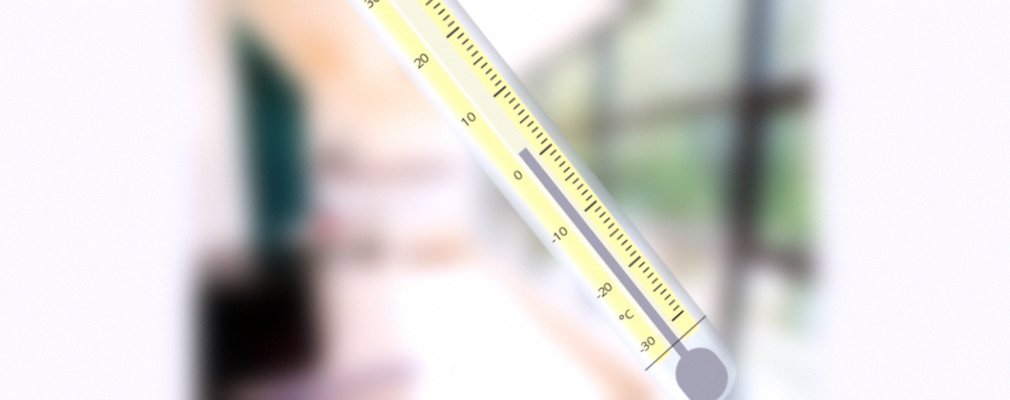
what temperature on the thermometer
2 °C
